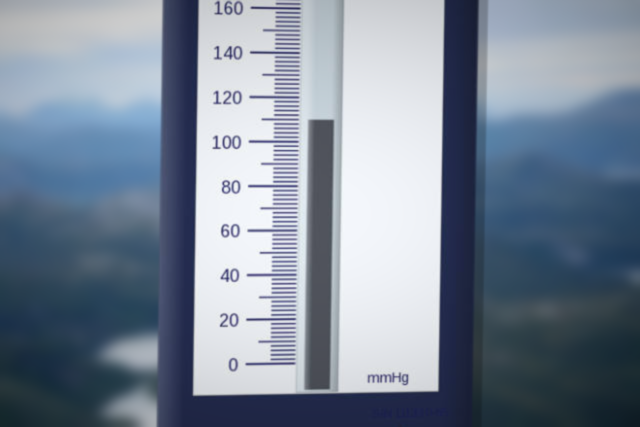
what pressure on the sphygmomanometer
110 mmHg
